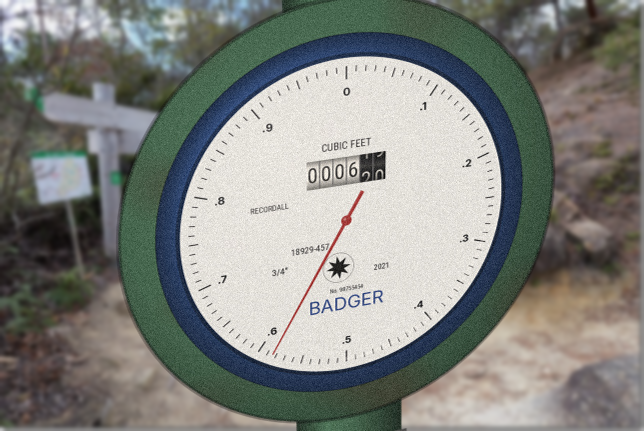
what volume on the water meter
619.58 ft³
